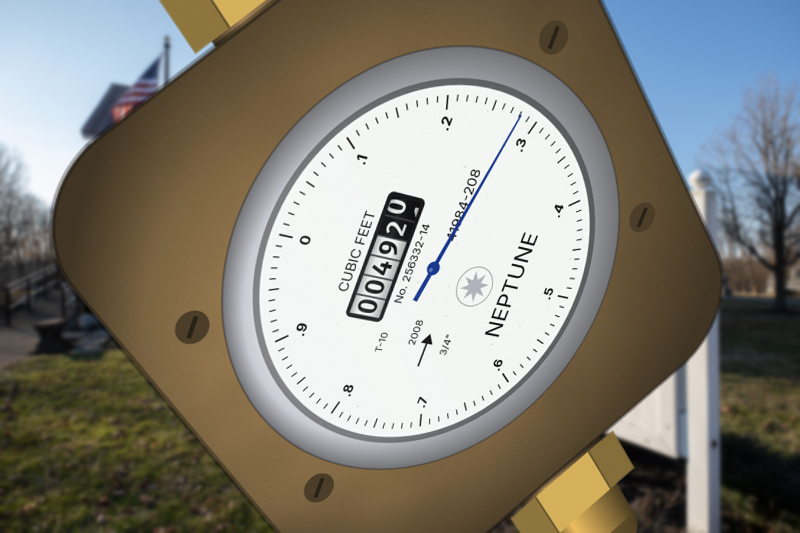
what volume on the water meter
4920.28 ft³
